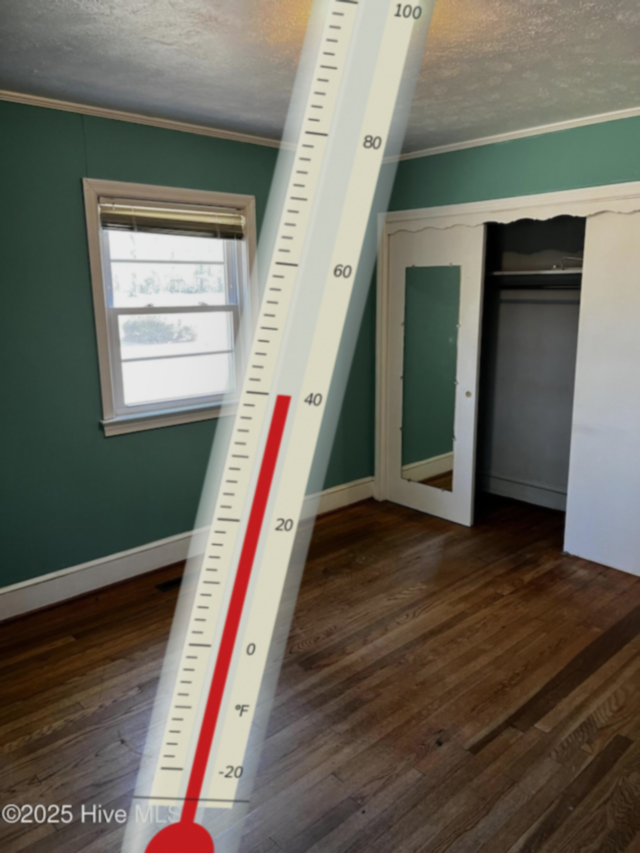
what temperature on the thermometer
40 °F
